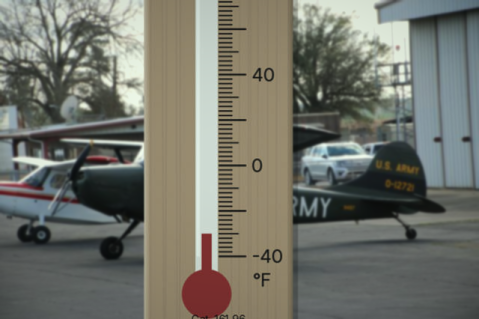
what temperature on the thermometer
-30 °F
